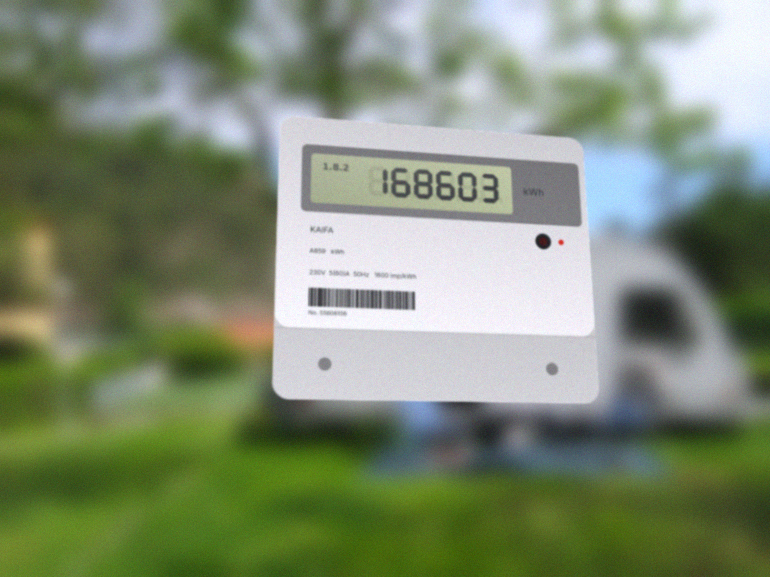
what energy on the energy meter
168603 kWh
